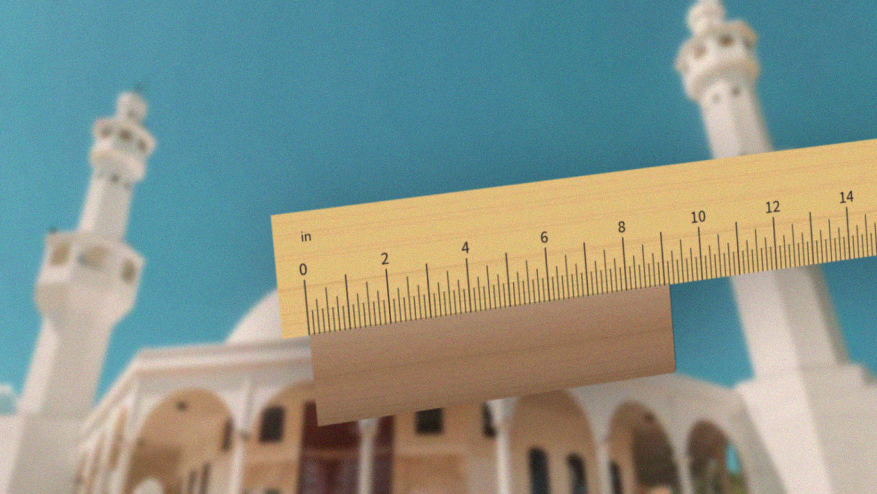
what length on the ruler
9.125 in
